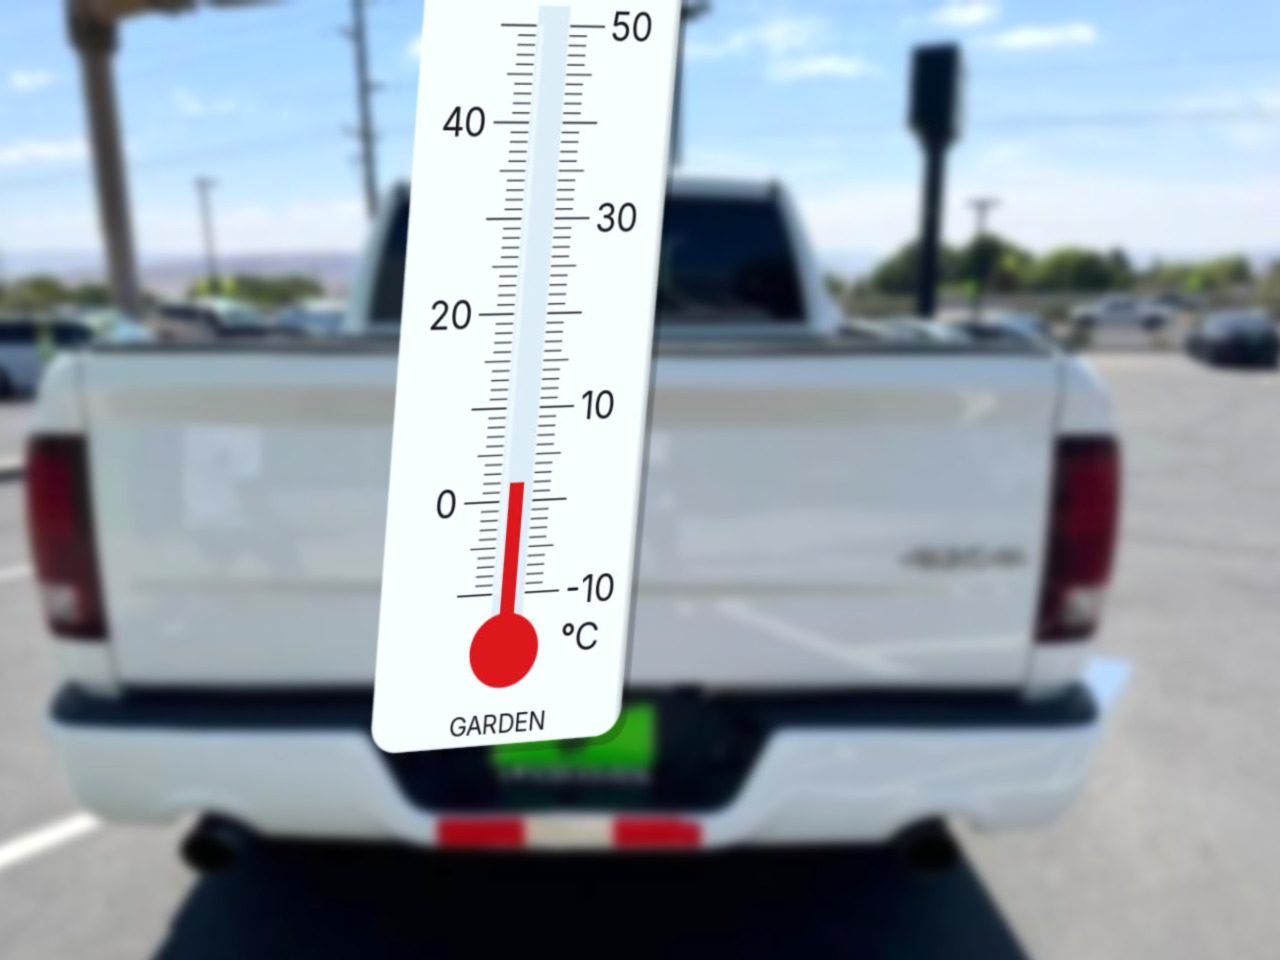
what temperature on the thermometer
2 °C
